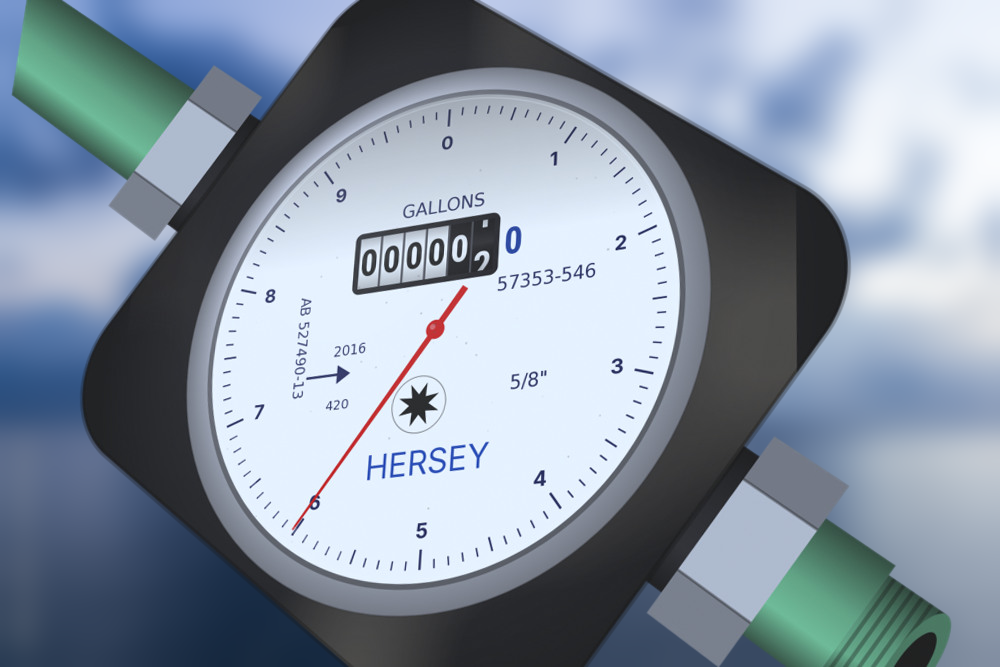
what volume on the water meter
16.0 gal
